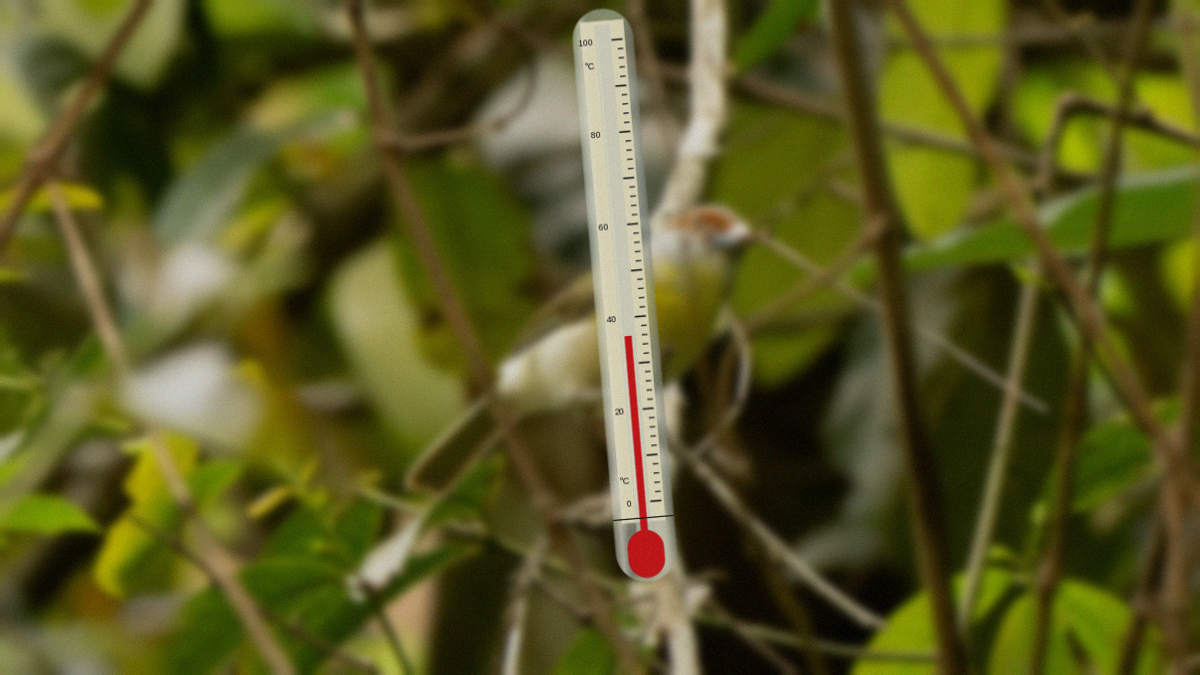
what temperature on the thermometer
36 °C
